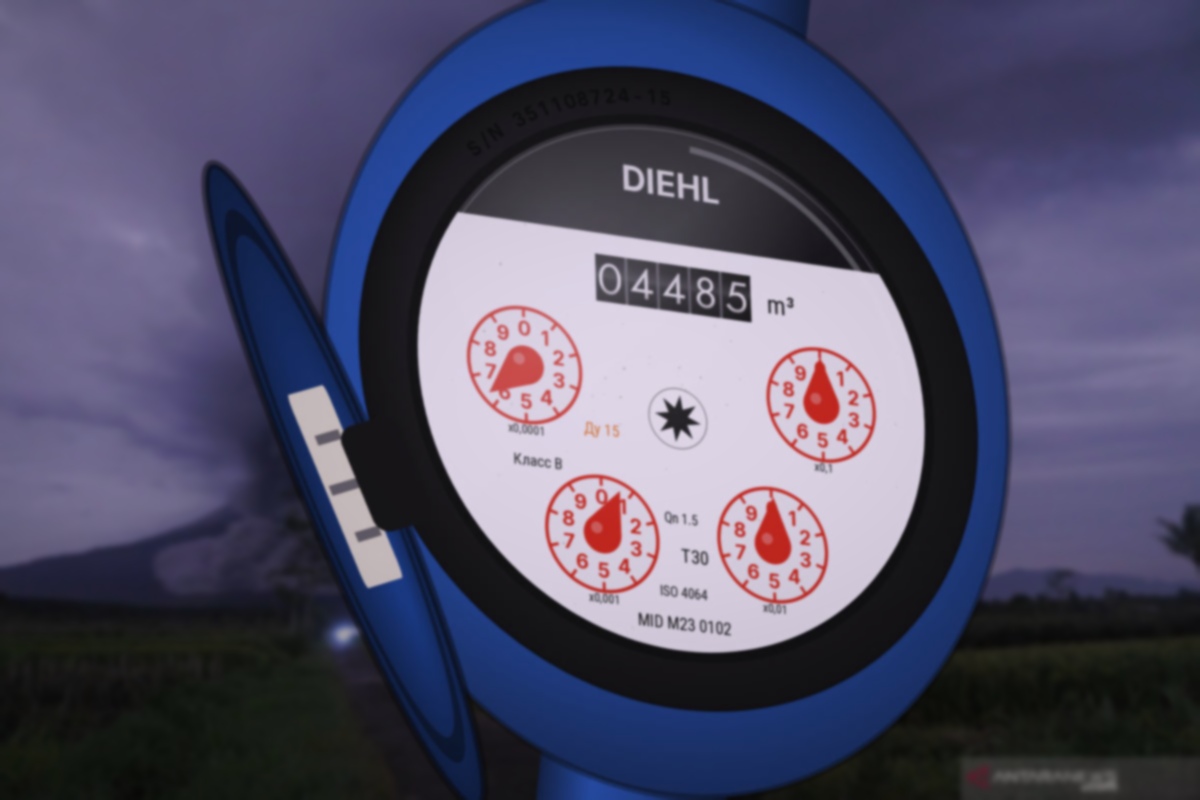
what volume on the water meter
4485.0006 m³
